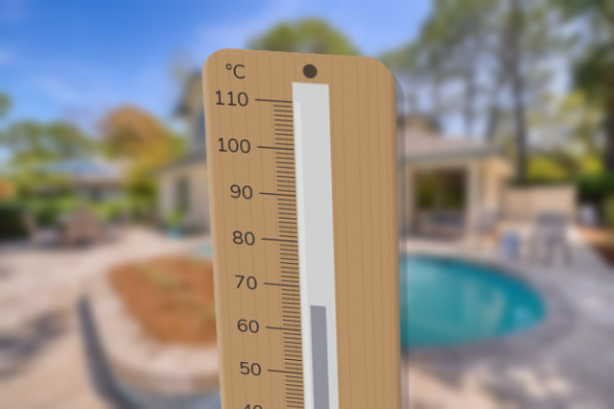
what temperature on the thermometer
66 °C
